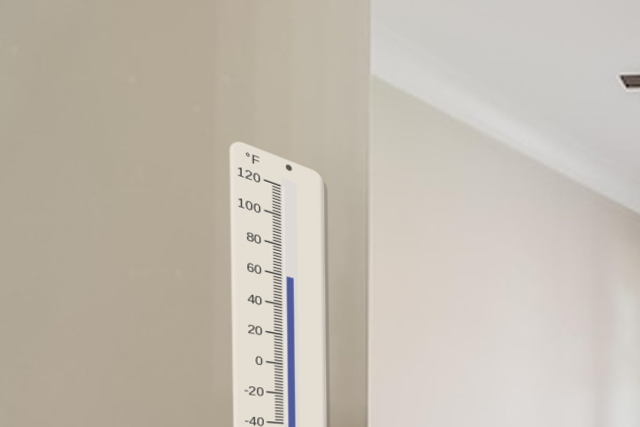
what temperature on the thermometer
60 °F
